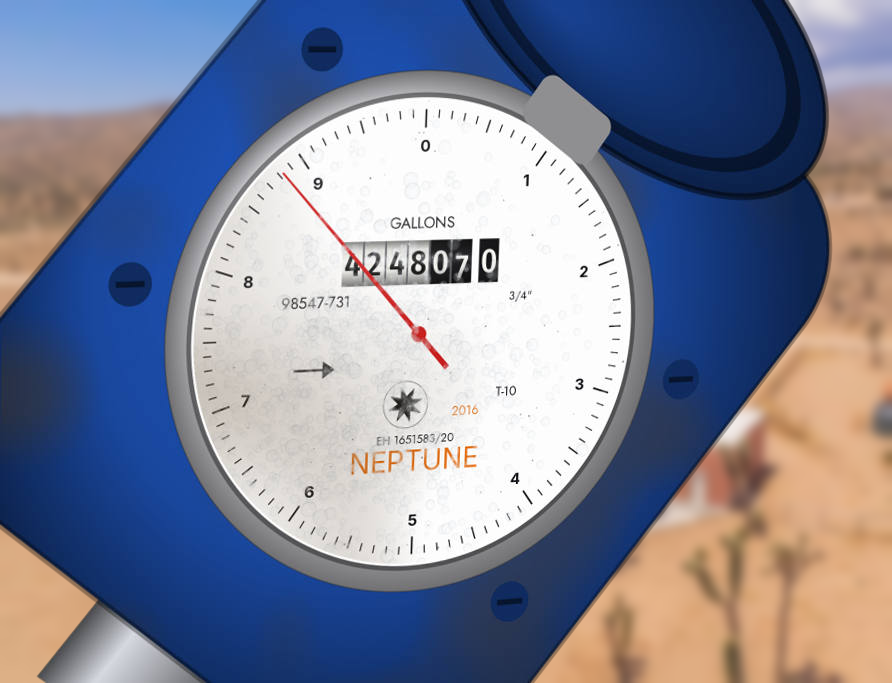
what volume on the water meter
4248068.8 gal
